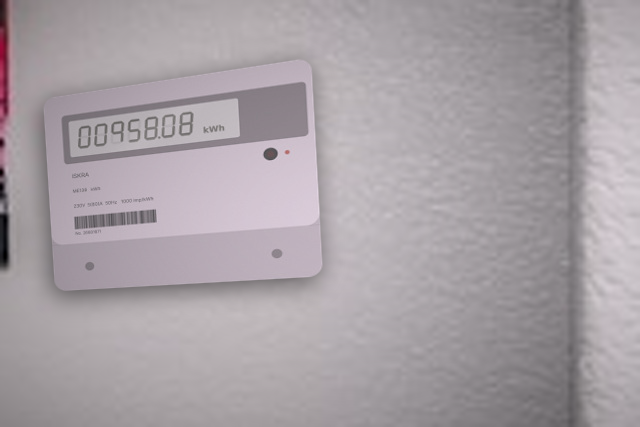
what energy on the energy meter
958.08 kWh
